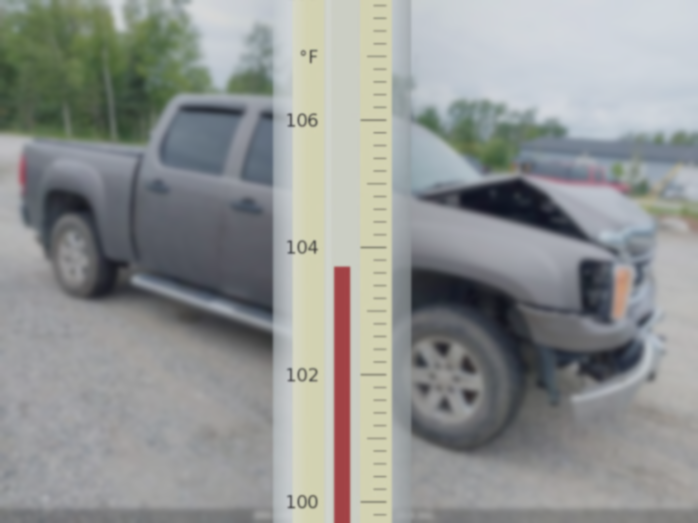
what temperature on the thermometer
103.7 °F
